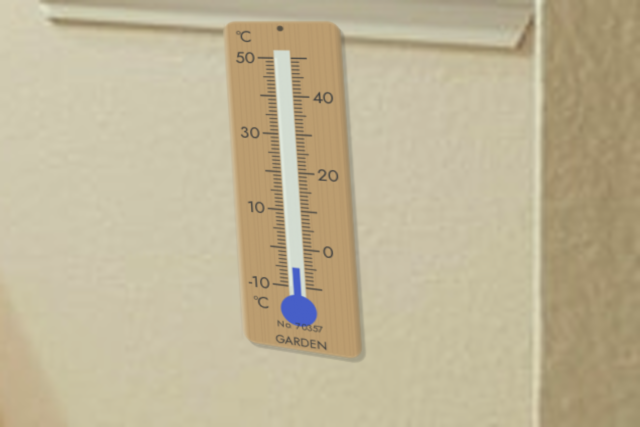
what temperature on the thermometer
-5 °C
